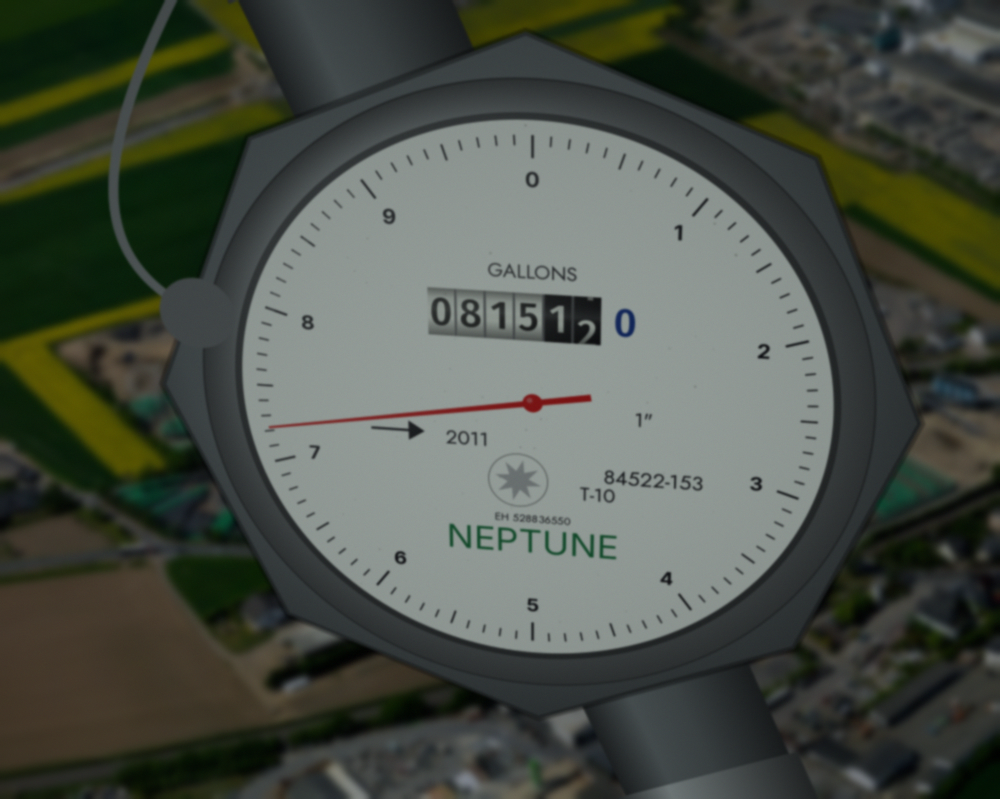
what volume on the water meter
815117.2 gal
